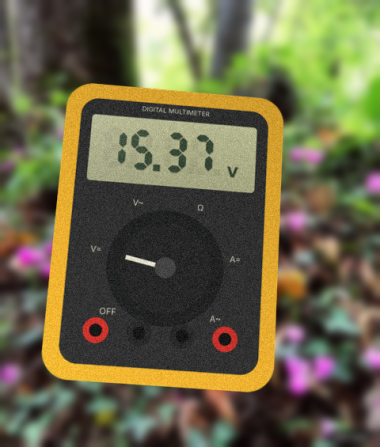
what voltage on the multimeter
15.37 V
